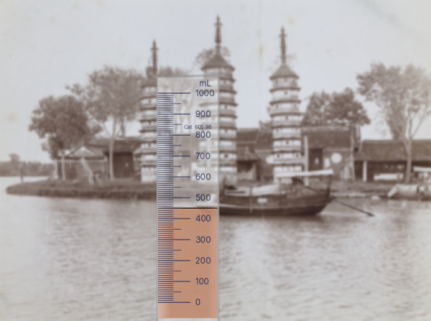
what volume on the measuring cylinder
450 mL
